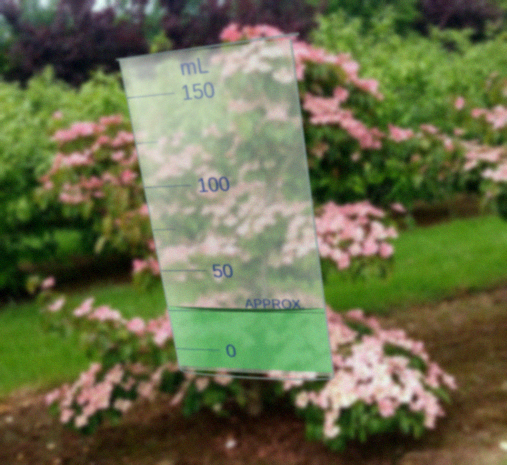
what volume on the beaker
25 mL
